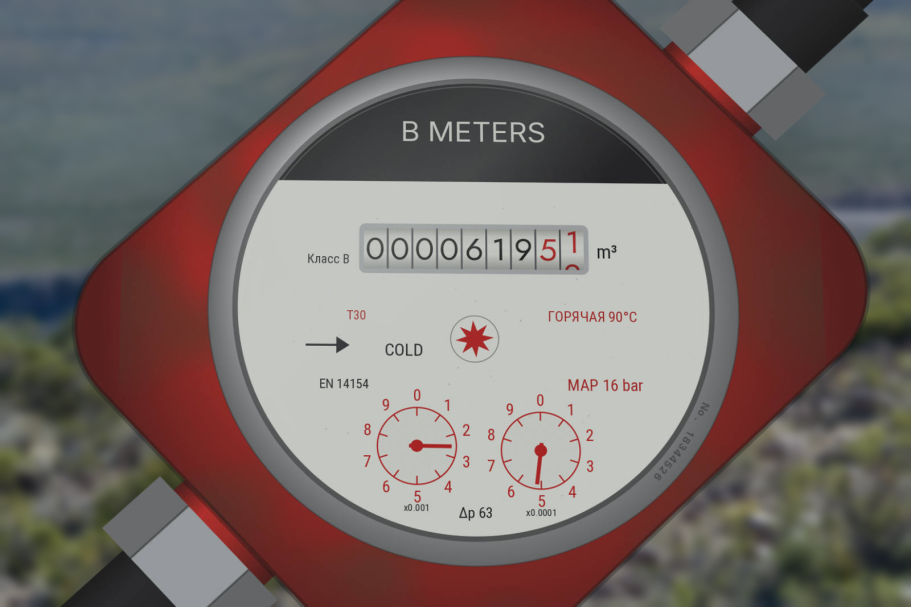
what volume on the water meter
619.5125 m³
